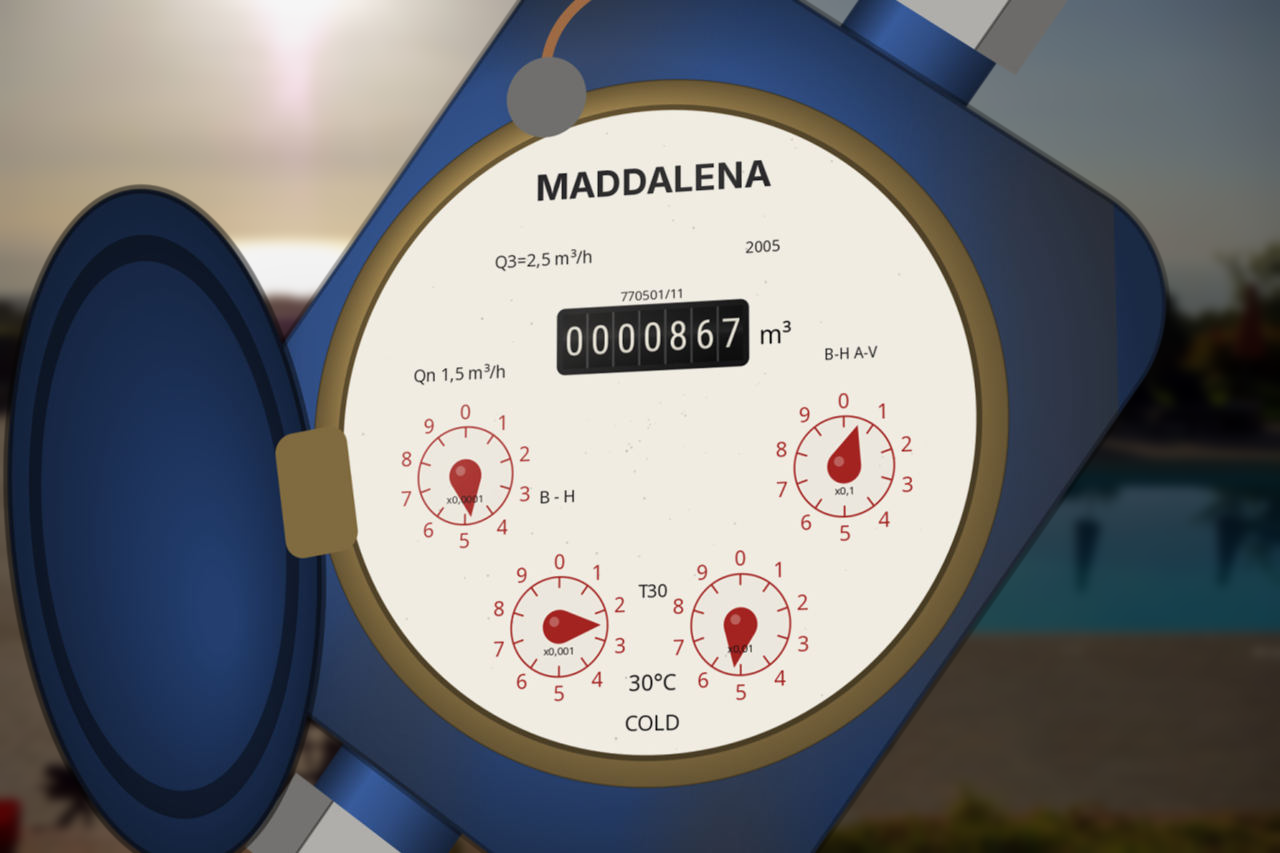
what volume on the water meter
867.0524 m³
